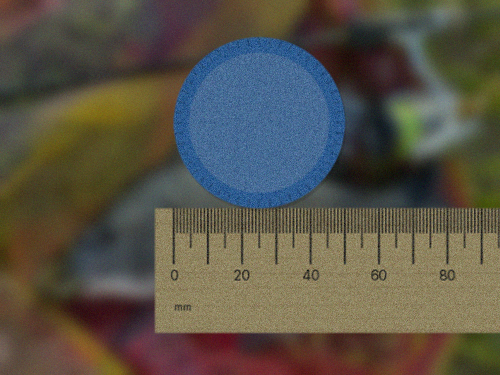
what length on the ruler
50 mm
